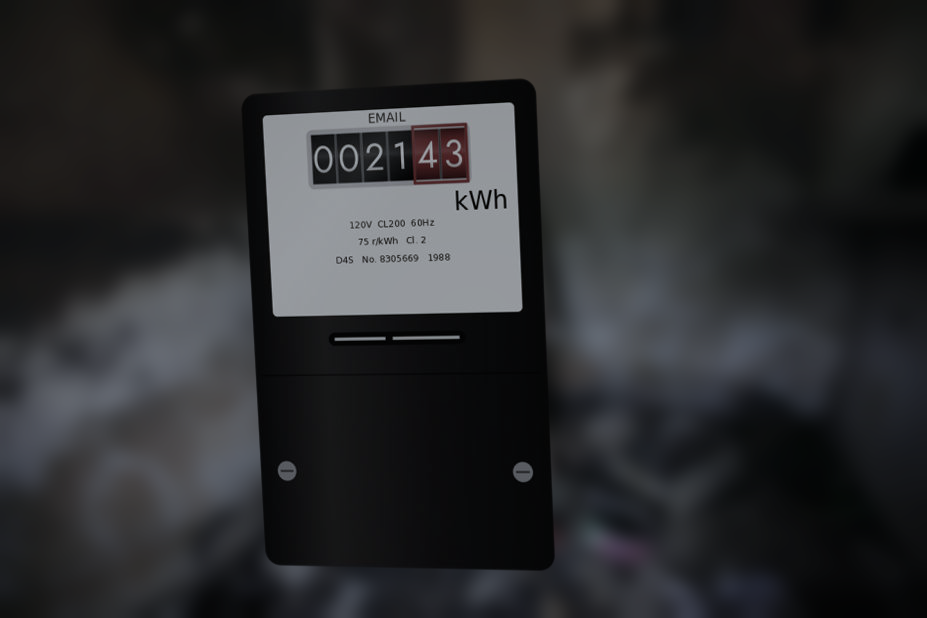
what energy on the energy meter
21.43 kWh
